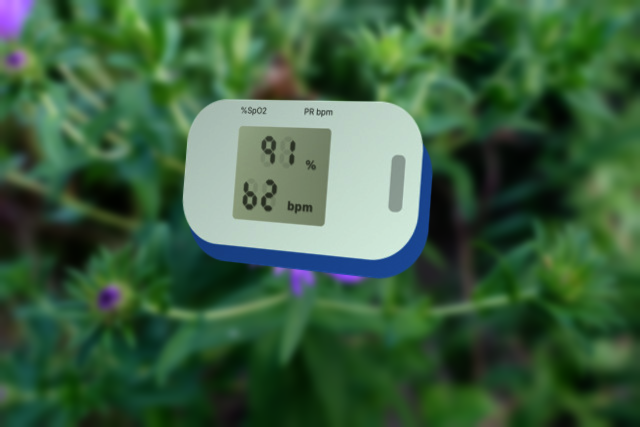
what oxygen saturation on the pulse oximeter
91 %
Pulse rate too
62 bpm
